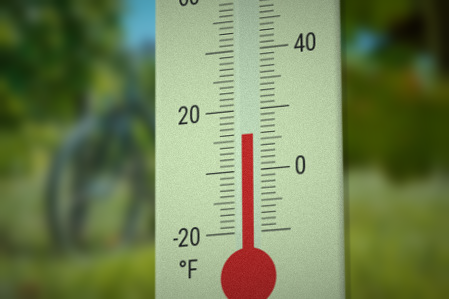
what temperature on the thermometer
12 °F
